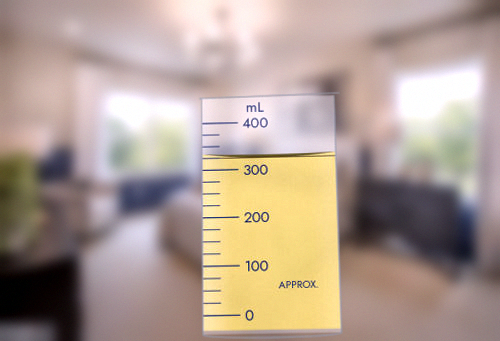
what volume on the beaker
325 mL
